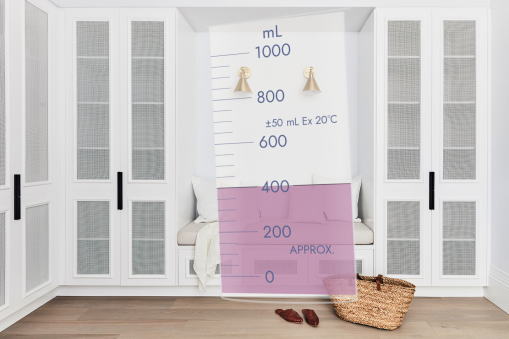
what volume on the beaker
400 mL
